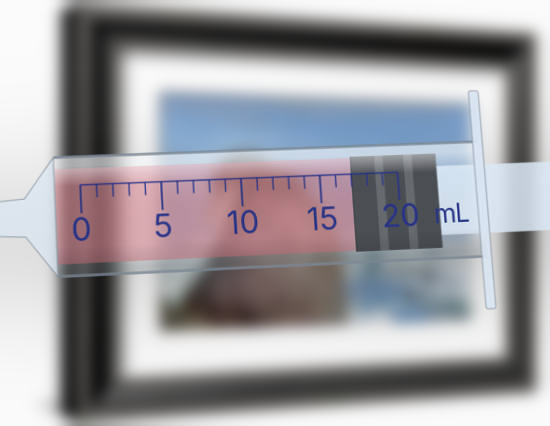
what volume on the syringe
17 mL
